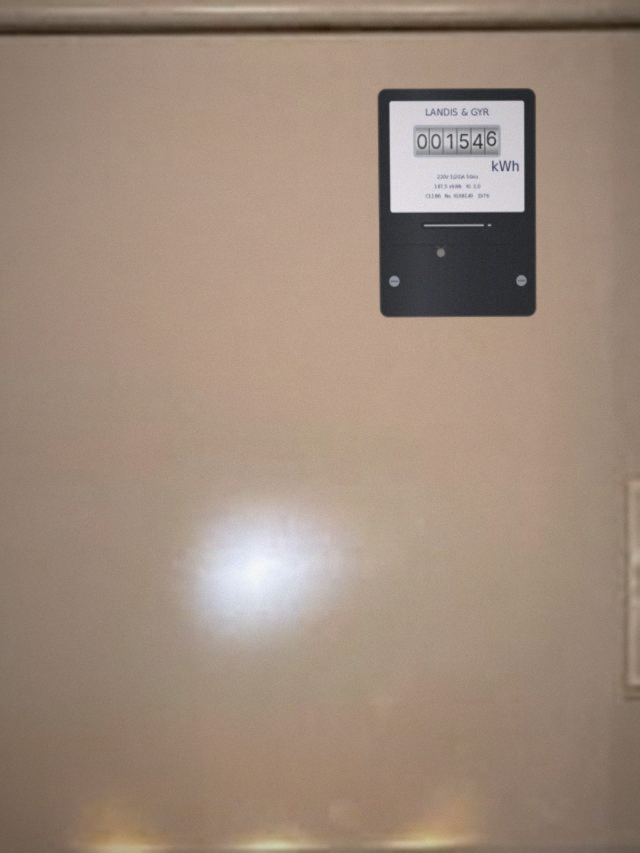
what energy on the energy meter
1546 kWh
